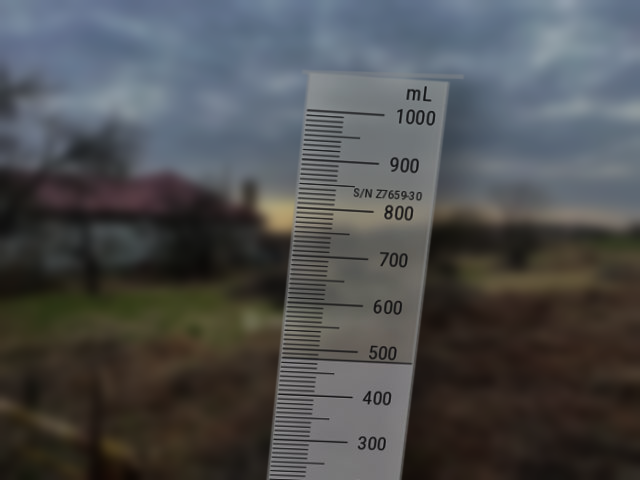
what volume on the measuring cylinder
480 mL
